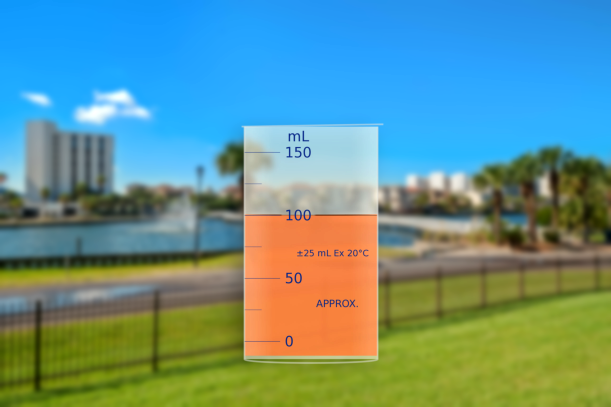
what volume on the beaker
100 mL
